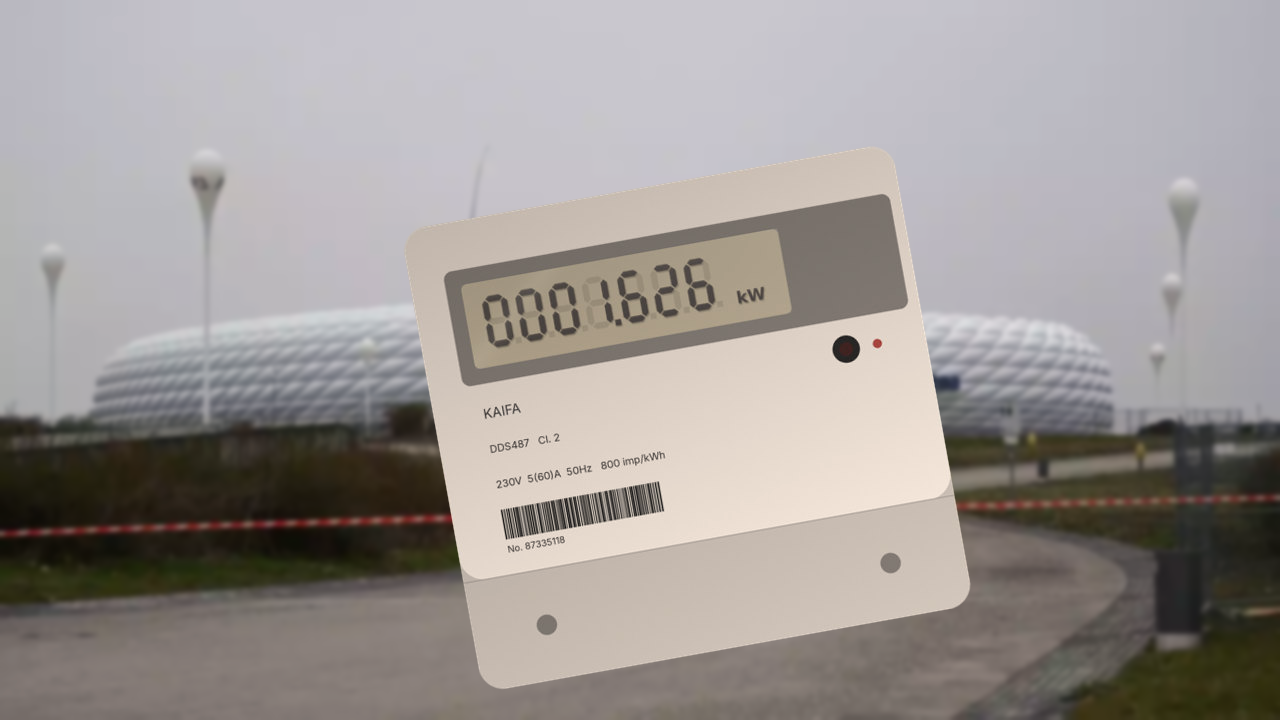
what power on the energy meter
1.626 kW
